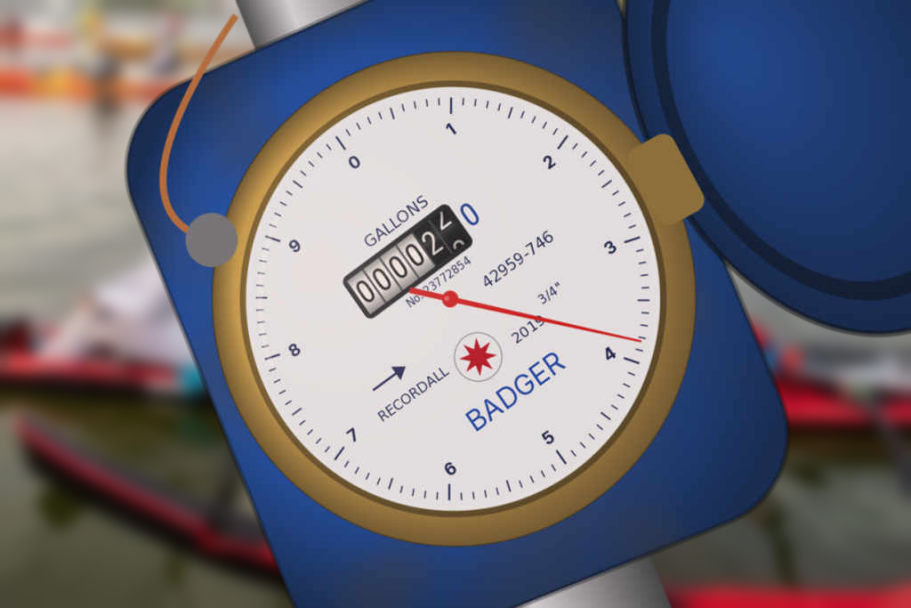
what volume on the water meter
223.8 gal
